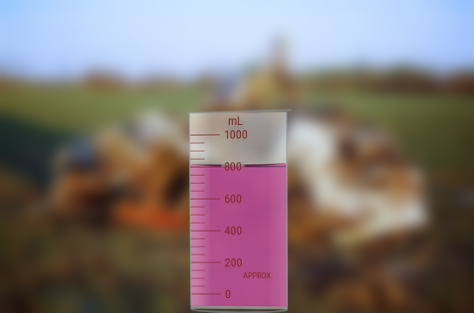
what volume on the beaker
800 mL
